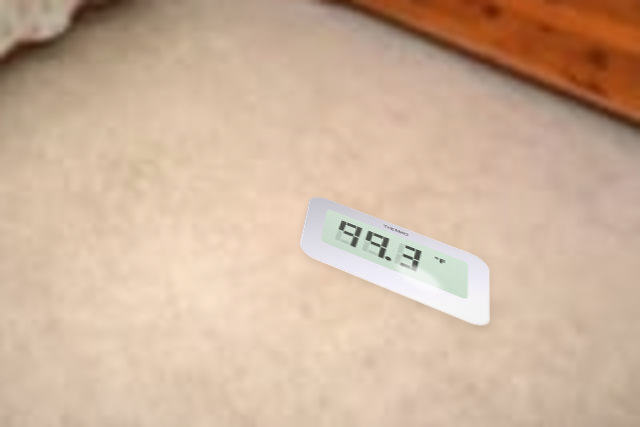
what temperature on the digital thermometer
99.3 °F
